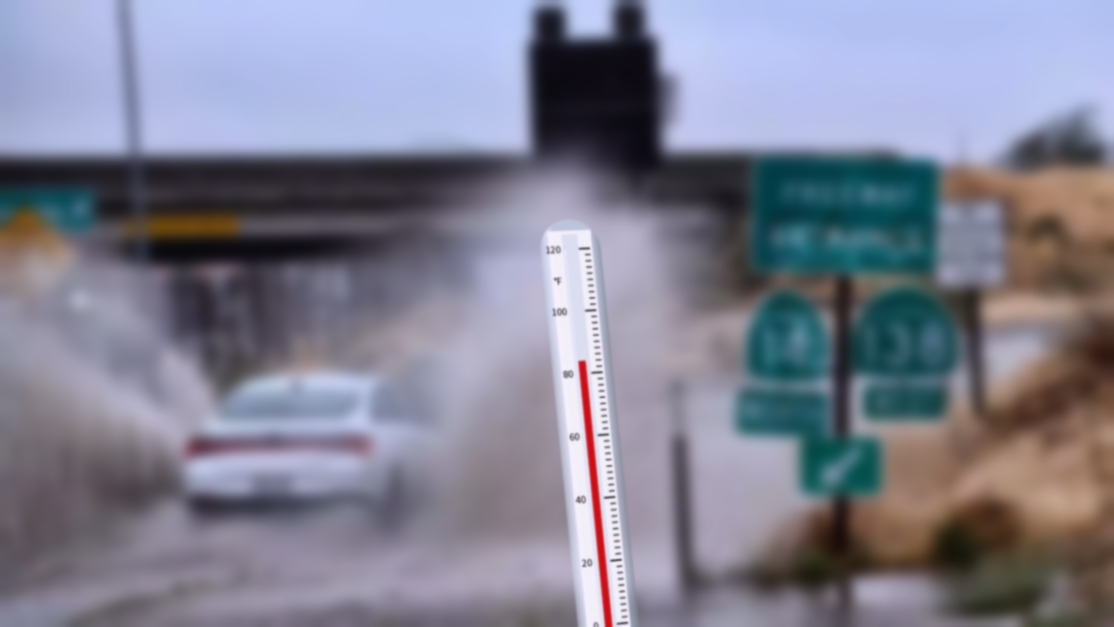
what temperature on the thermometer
84 °F
